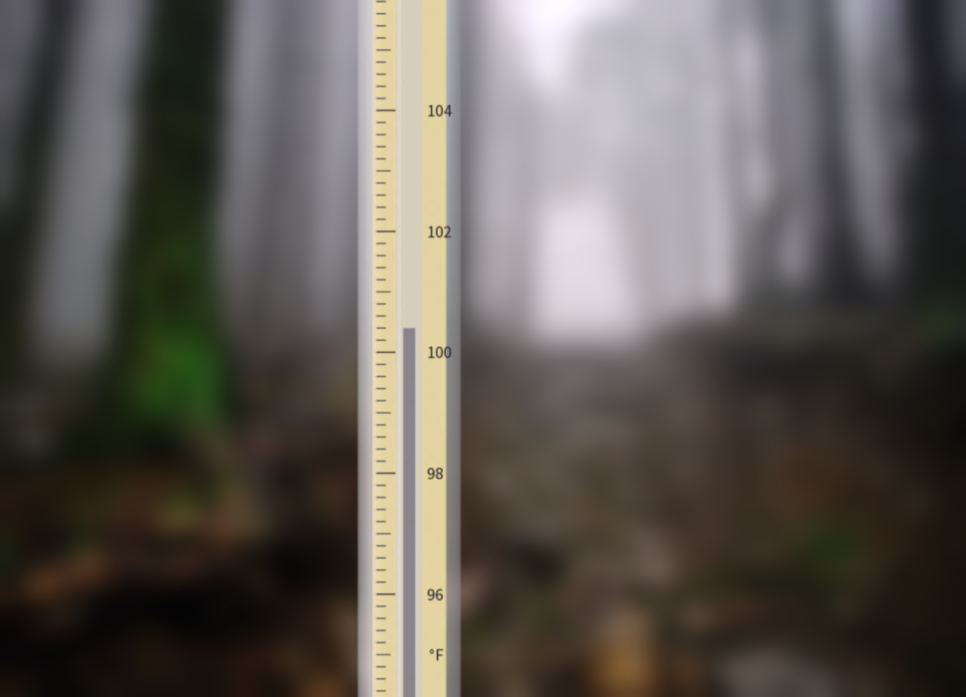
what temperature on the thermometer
100.4 °F
